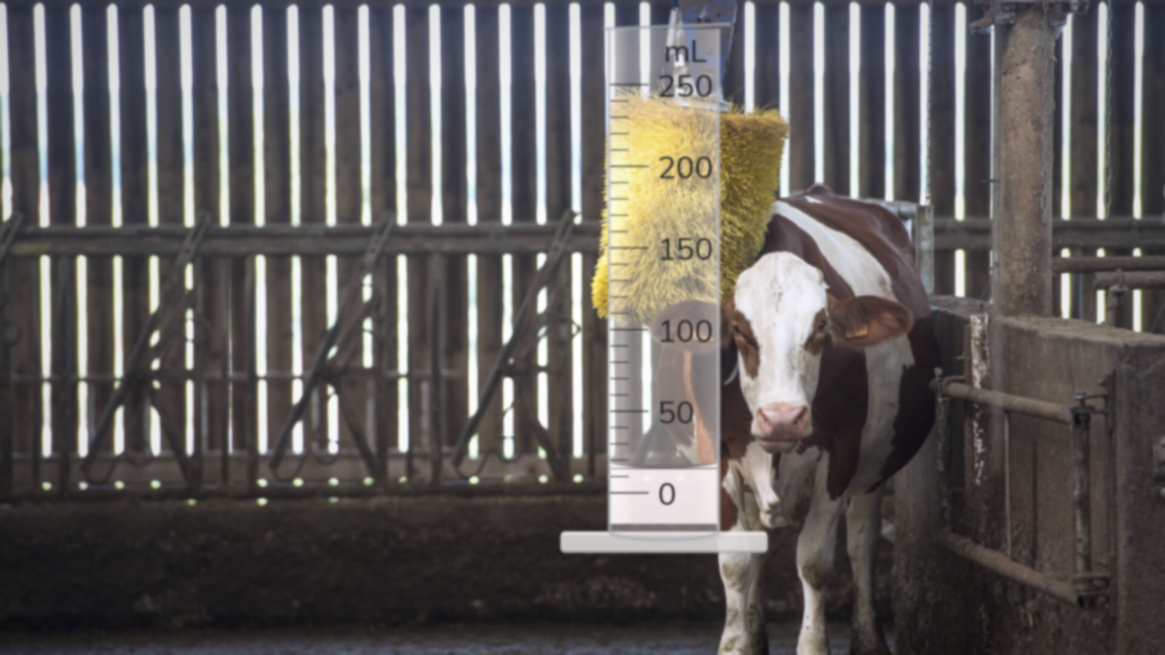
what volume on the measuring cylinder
15 mL
